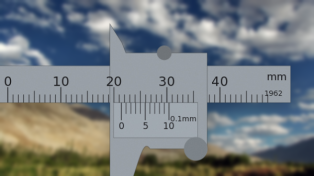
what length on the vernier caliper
21.4 mm
